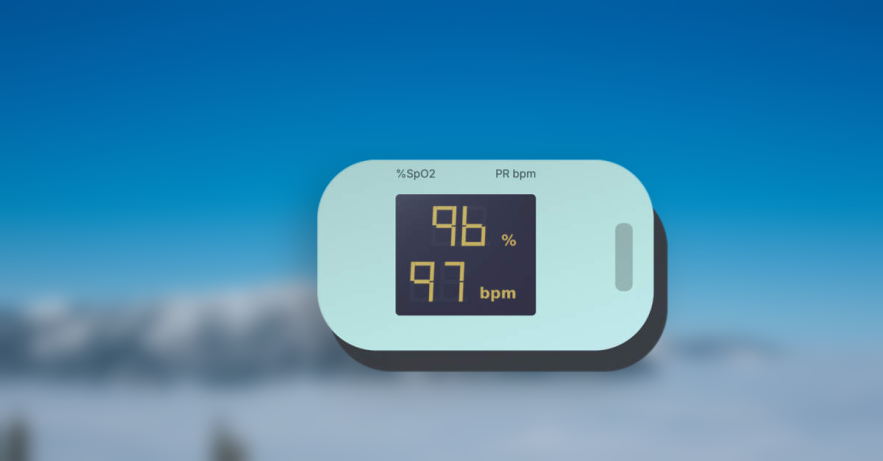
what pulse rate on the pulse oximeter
97 bpm
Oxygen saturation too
96 %
